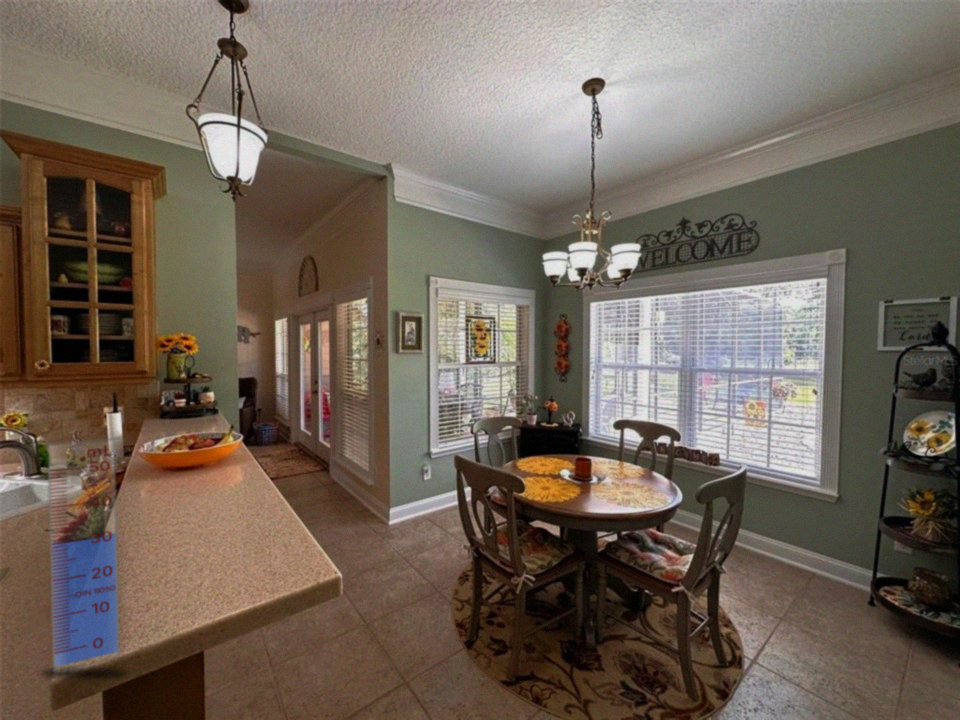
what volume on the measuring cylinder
30 mL
